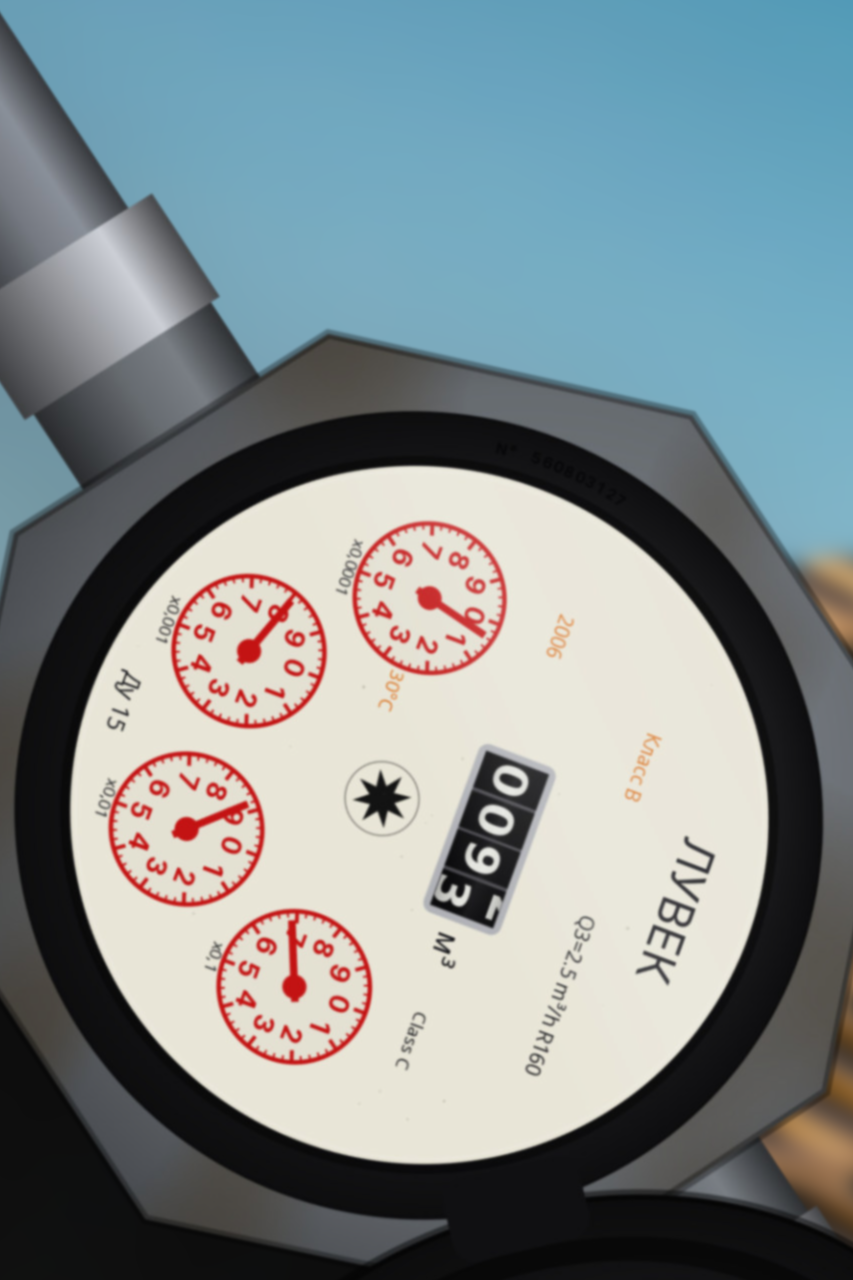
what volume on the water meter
92.6880 m³
